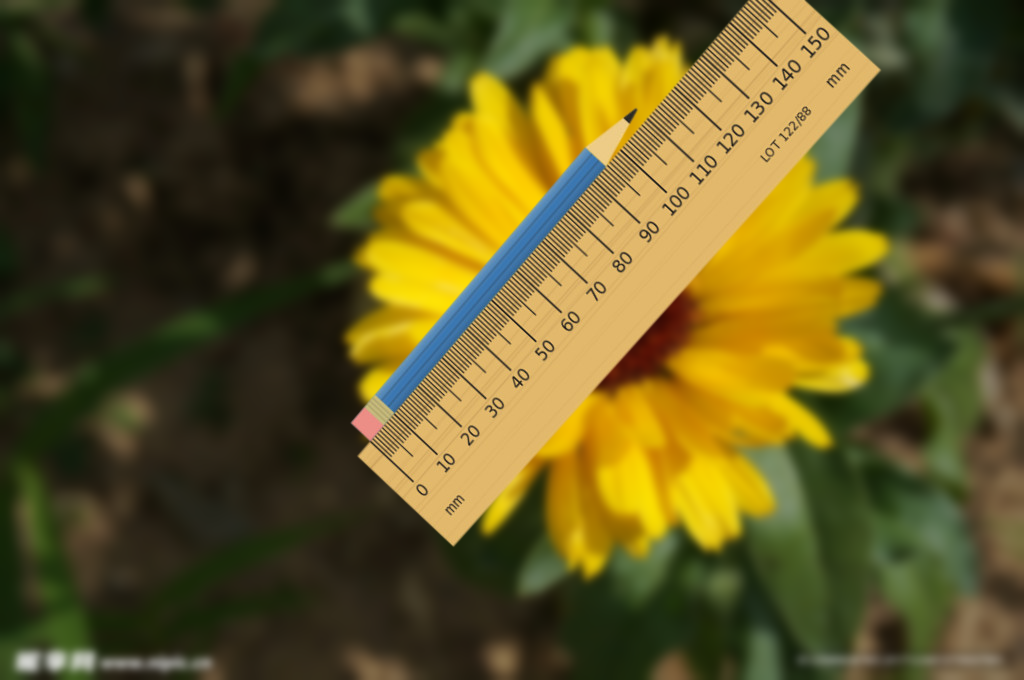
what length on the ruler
110 mm
